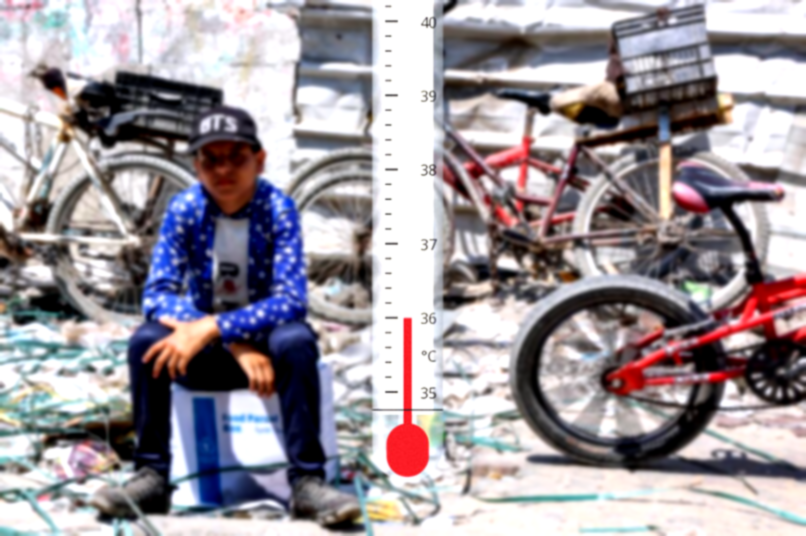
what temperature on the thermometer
36 °C
